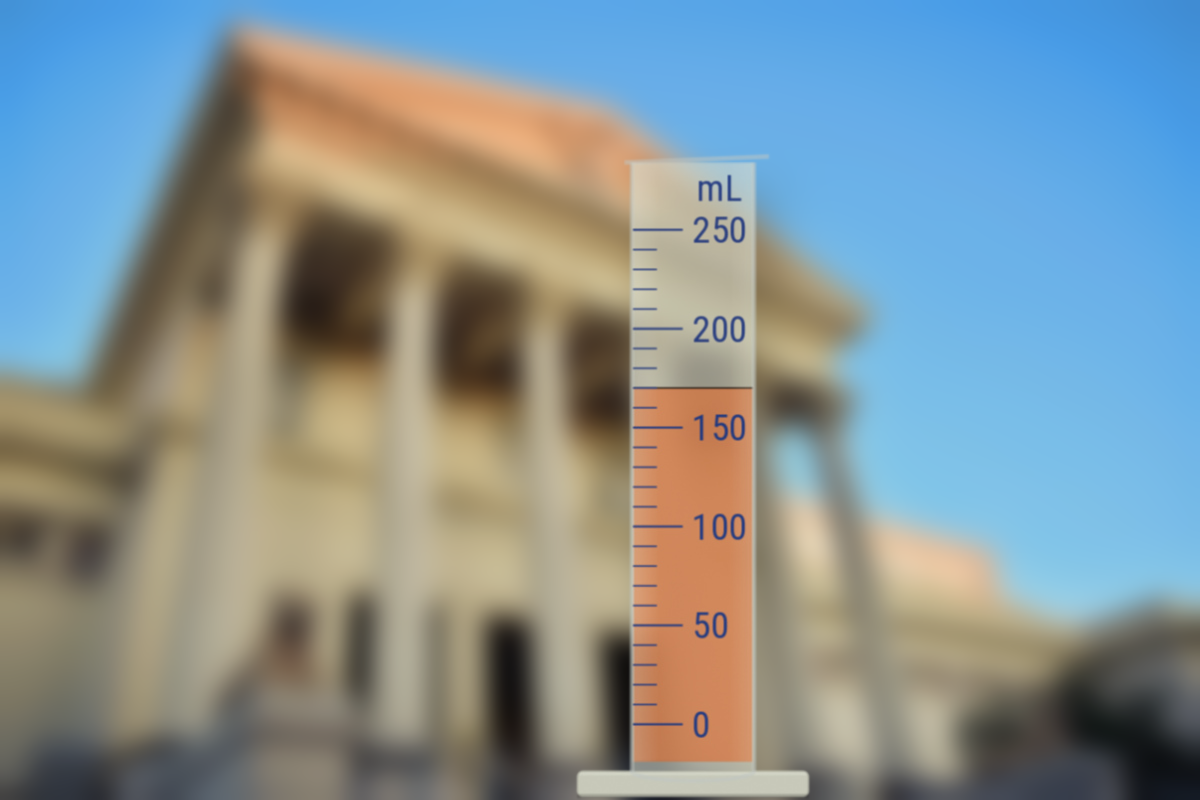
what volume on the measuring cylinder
170 mL
